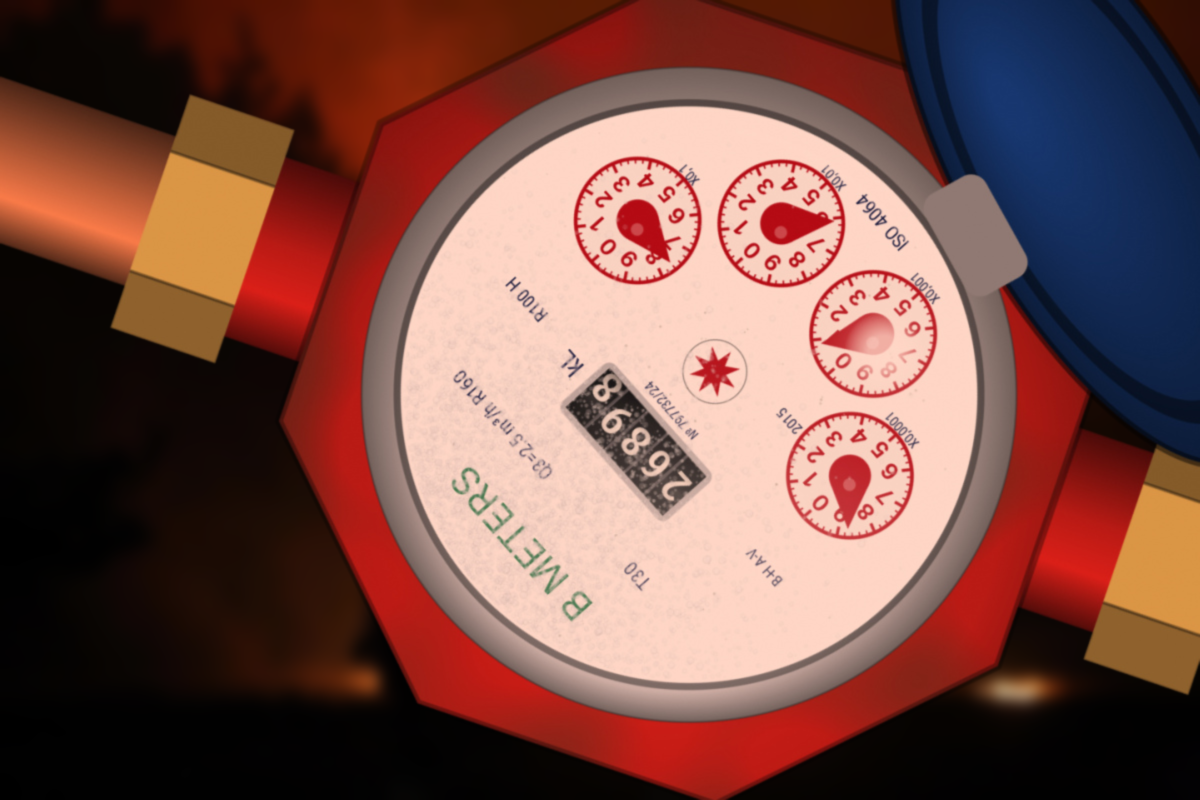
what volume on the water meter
26897.7608 kL
